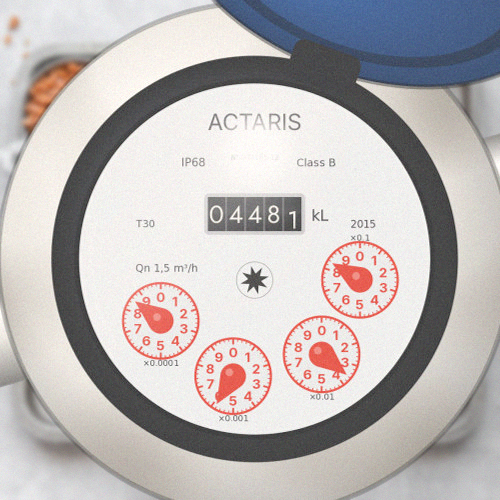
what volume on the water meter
4480.8358 kL
